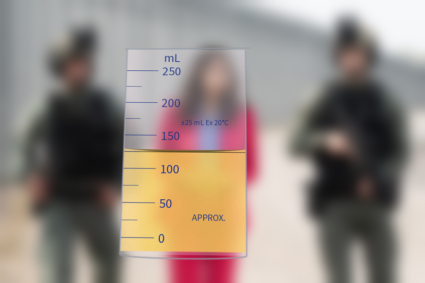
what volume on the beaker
125 mL
